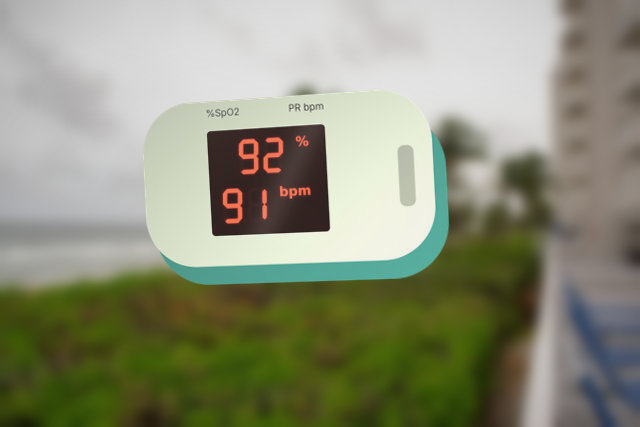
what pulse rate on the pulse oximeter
91 bpm
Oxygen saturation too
92 %
